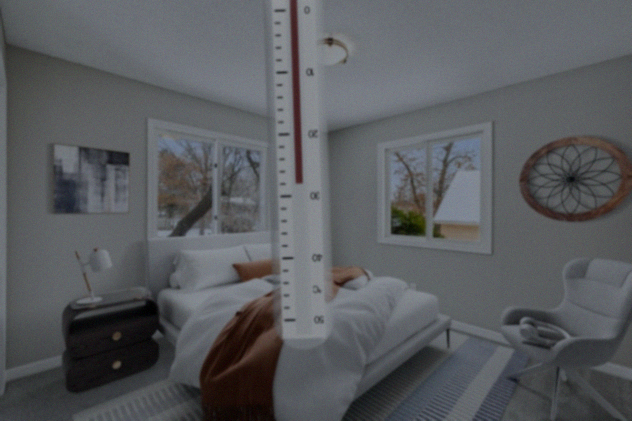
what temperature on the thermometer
28 °C
